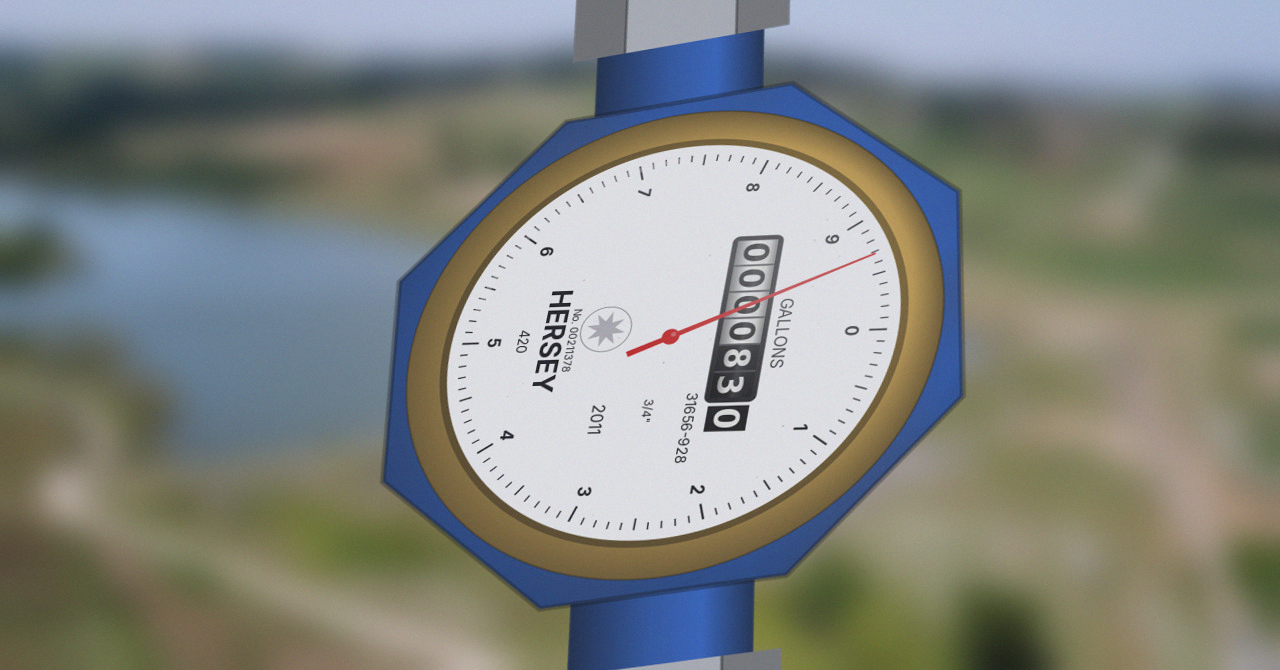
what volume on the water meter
829.3 gal
